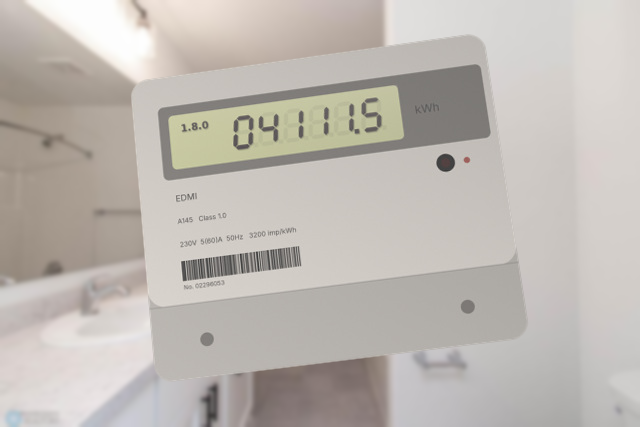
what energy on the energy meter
4111.5 kWh
